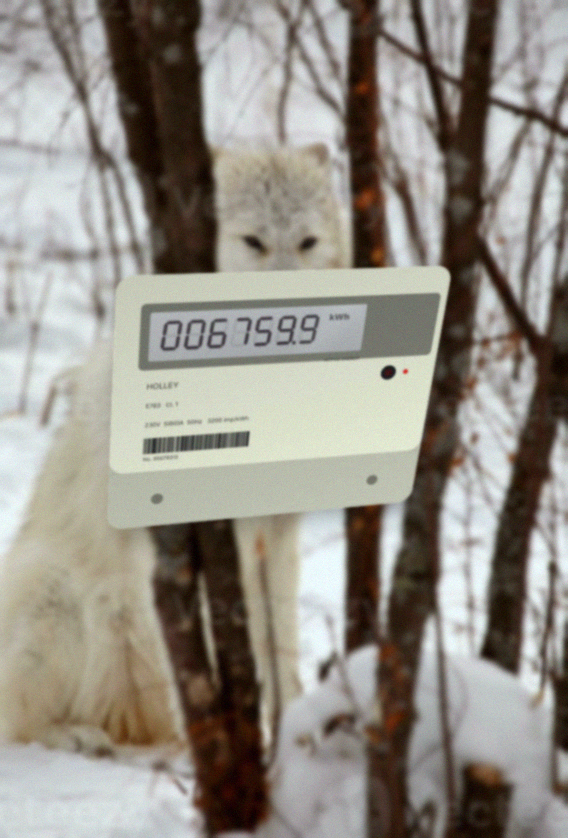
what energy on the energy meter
6759.9 kWh
